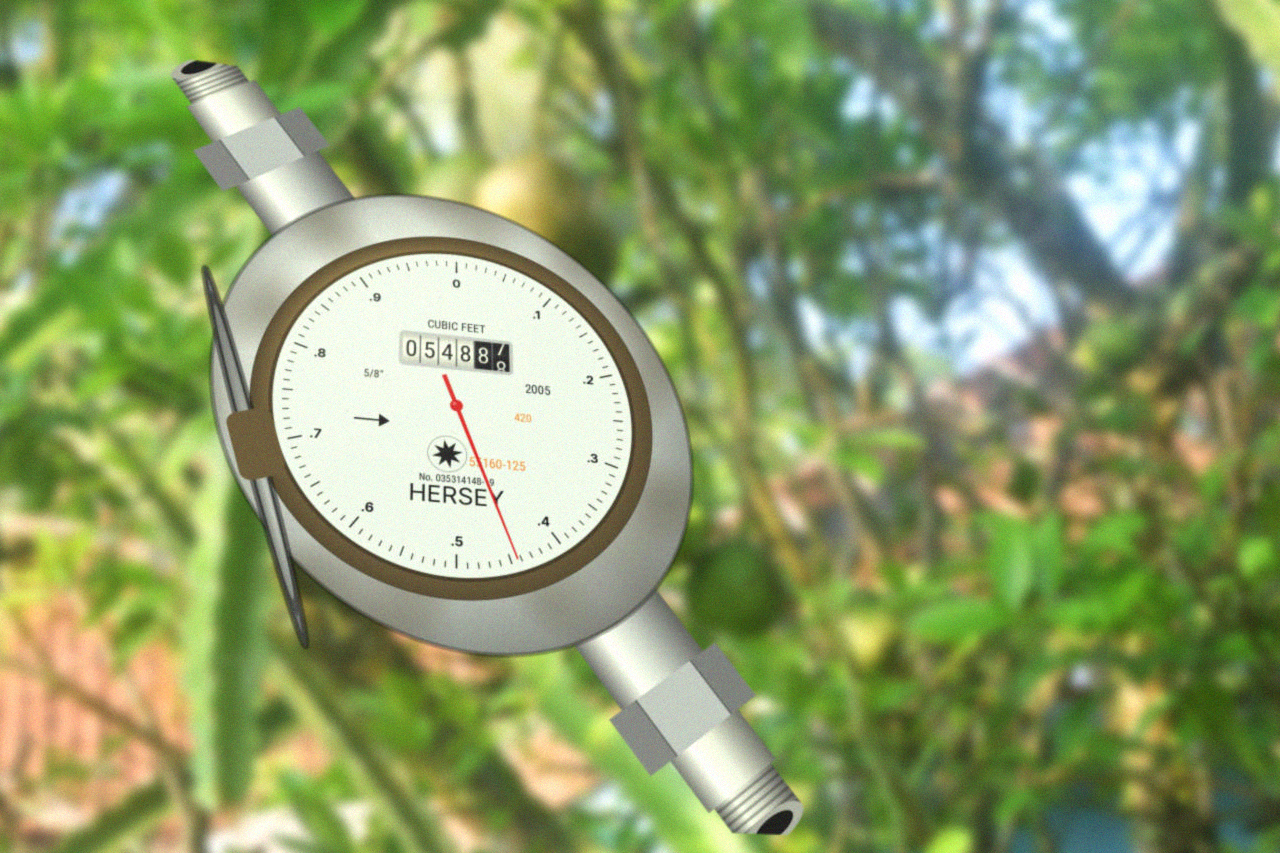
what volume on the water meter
54887.44 ft³
